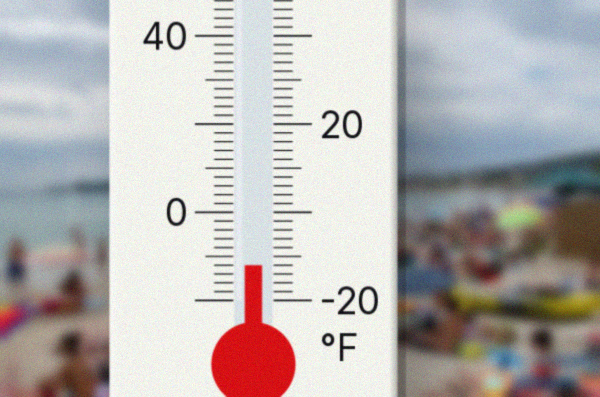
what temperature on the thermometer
-12 °F
